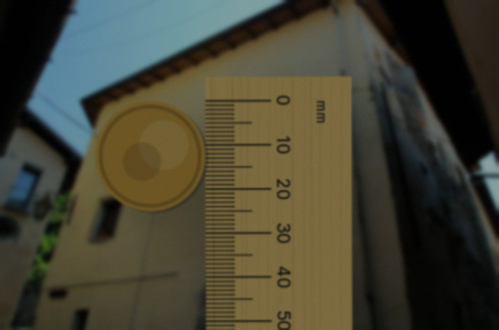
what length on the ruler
25 mm
